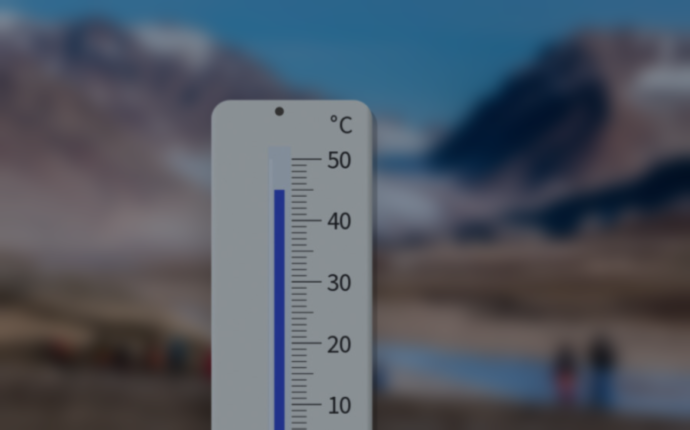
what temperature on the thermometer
45 °C
